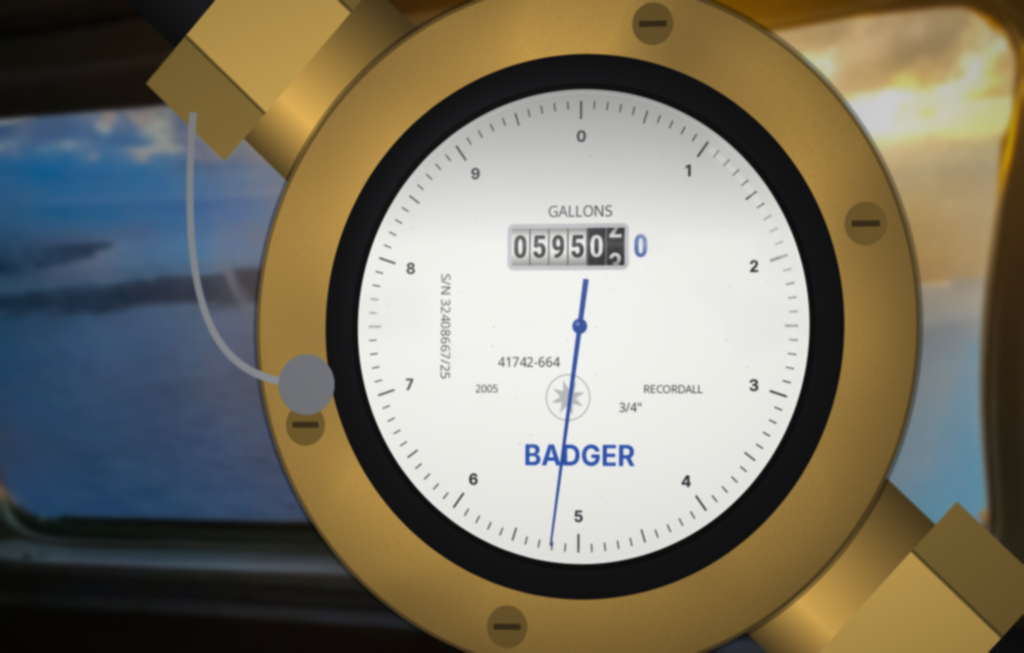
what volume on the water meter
595025.2 gal
